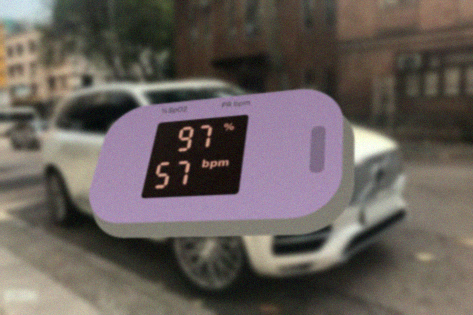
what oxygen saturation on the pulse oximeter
97 %
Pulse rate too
57 bpm
